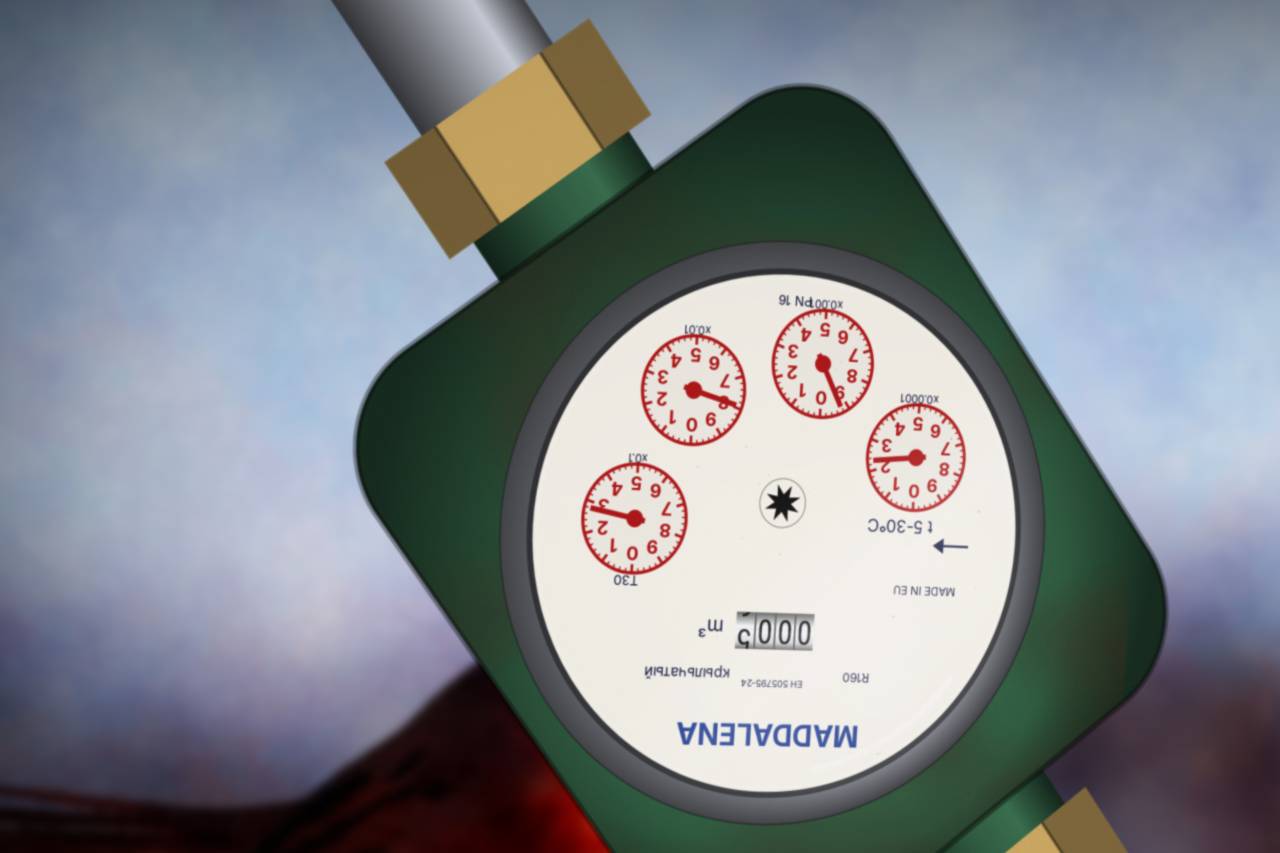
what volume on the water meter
5.2792 m³
